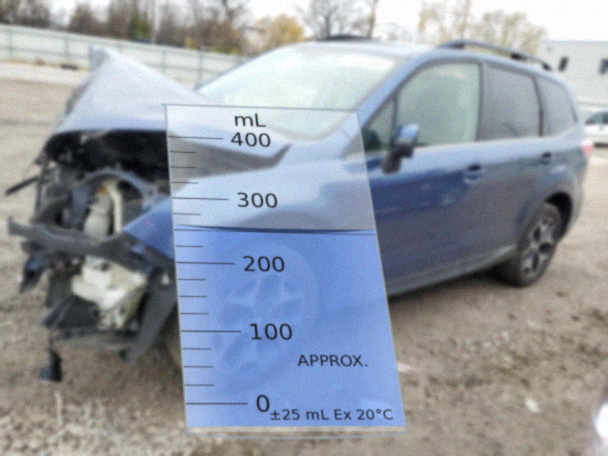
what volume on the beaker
250 mL
